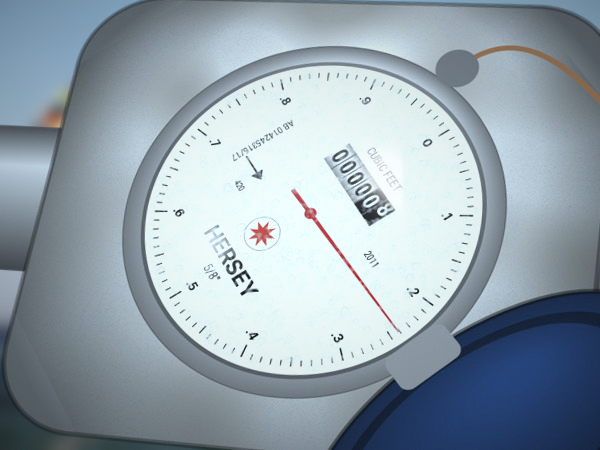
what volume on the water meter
8.24 ft³
